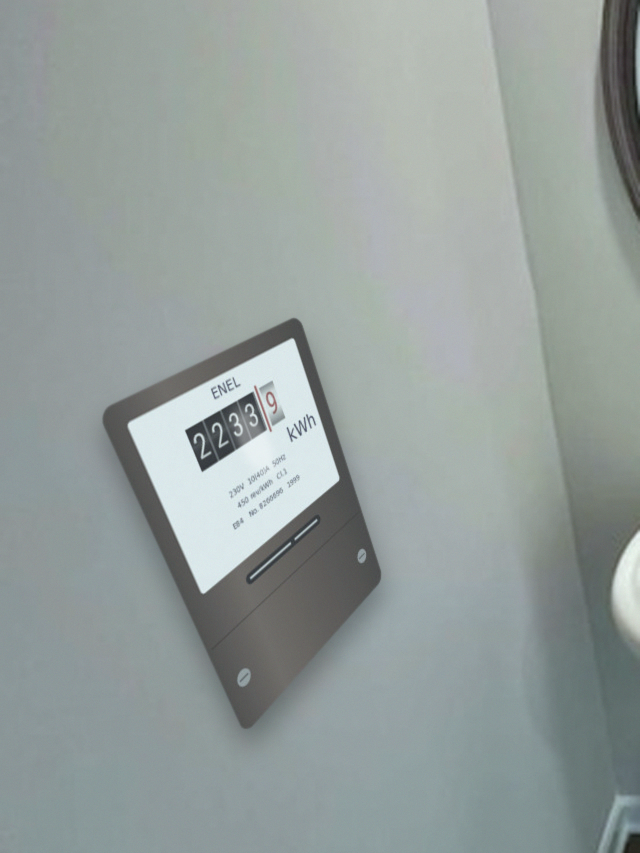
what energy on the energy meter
2233.9 kWh
